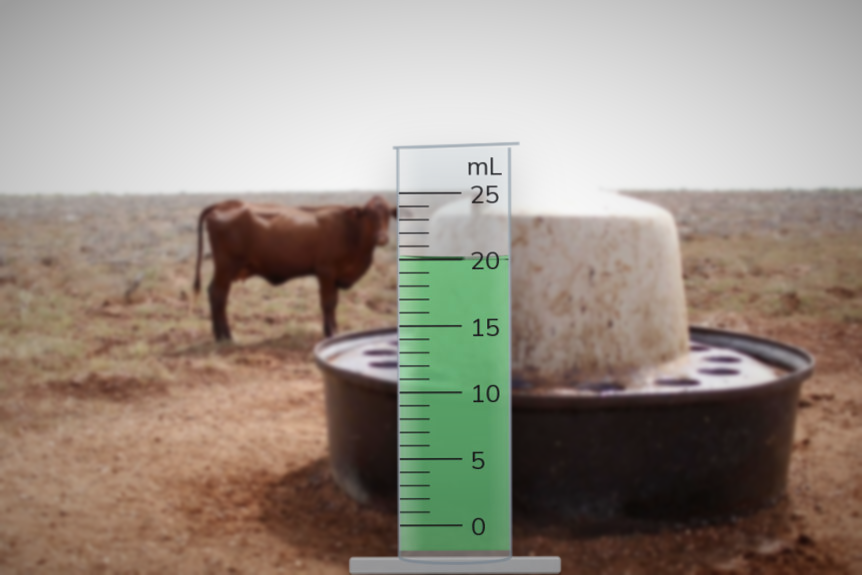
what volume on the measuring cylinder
20 mL
